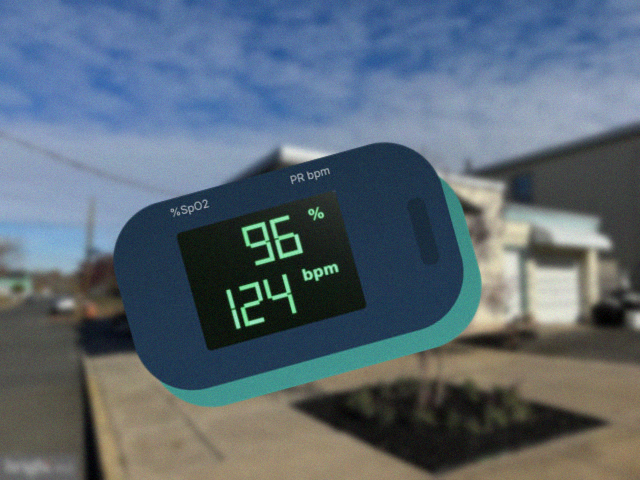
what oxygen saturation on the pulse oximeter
96 %
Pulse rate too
124 bpm
